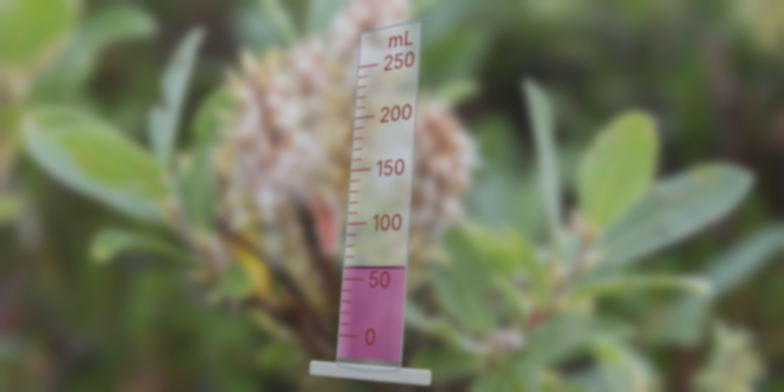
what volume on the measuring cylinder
60 mL
